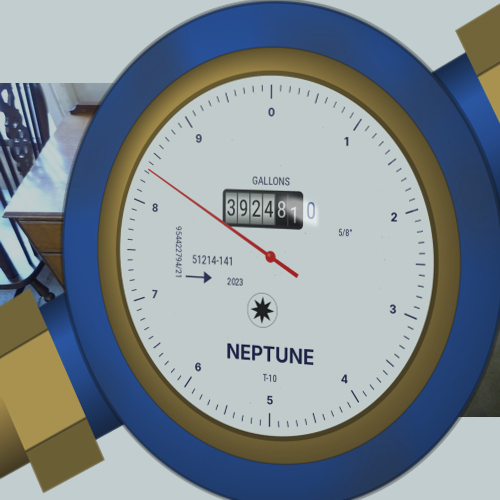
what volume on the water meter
3924808.3 gal
